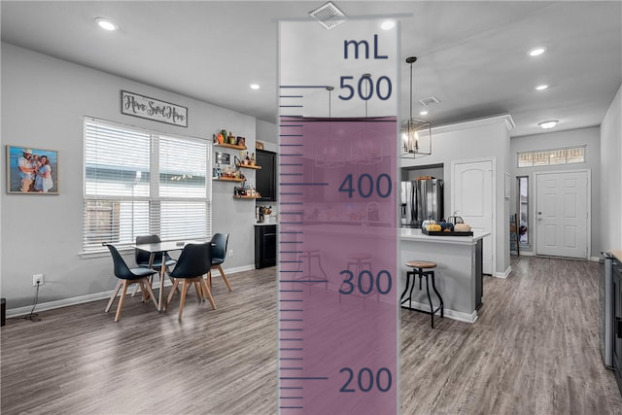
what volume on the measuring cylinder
465 mL
